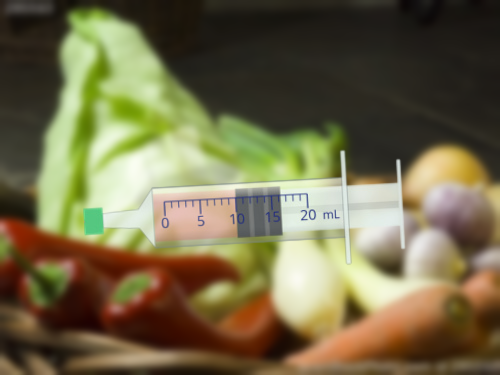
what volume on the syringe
10 mL
